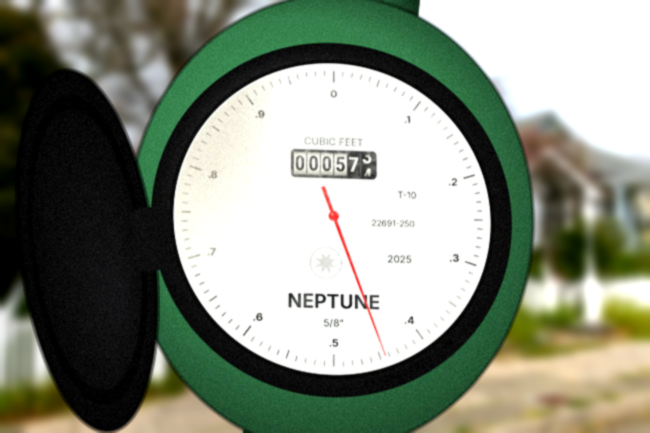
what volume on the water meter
573.44 ft³
